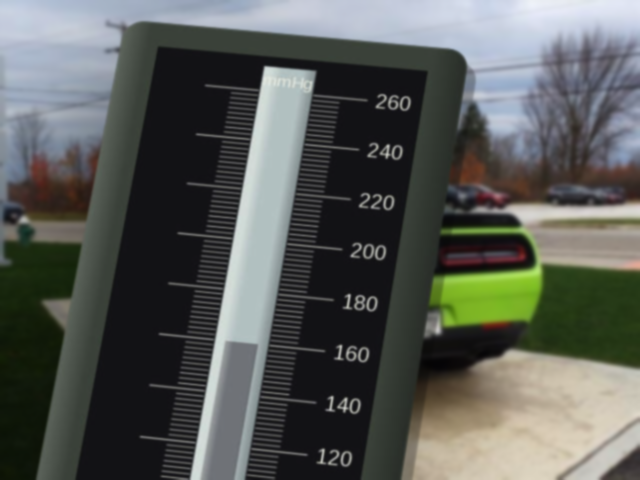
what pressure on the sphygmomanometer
160 mmHg
